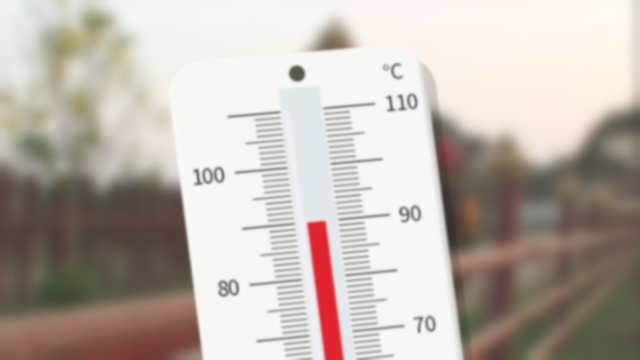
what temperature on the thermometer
90 °C
